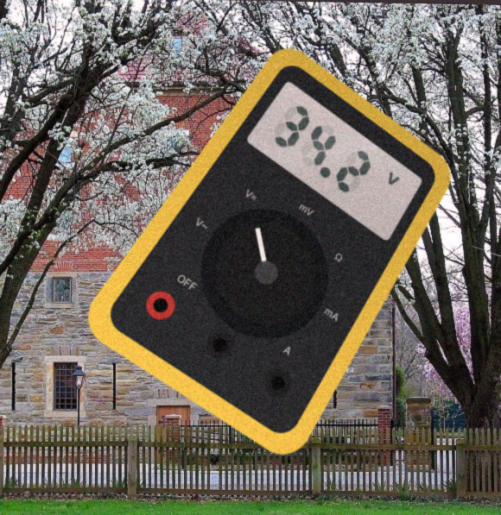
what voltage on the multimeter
34.2 V
